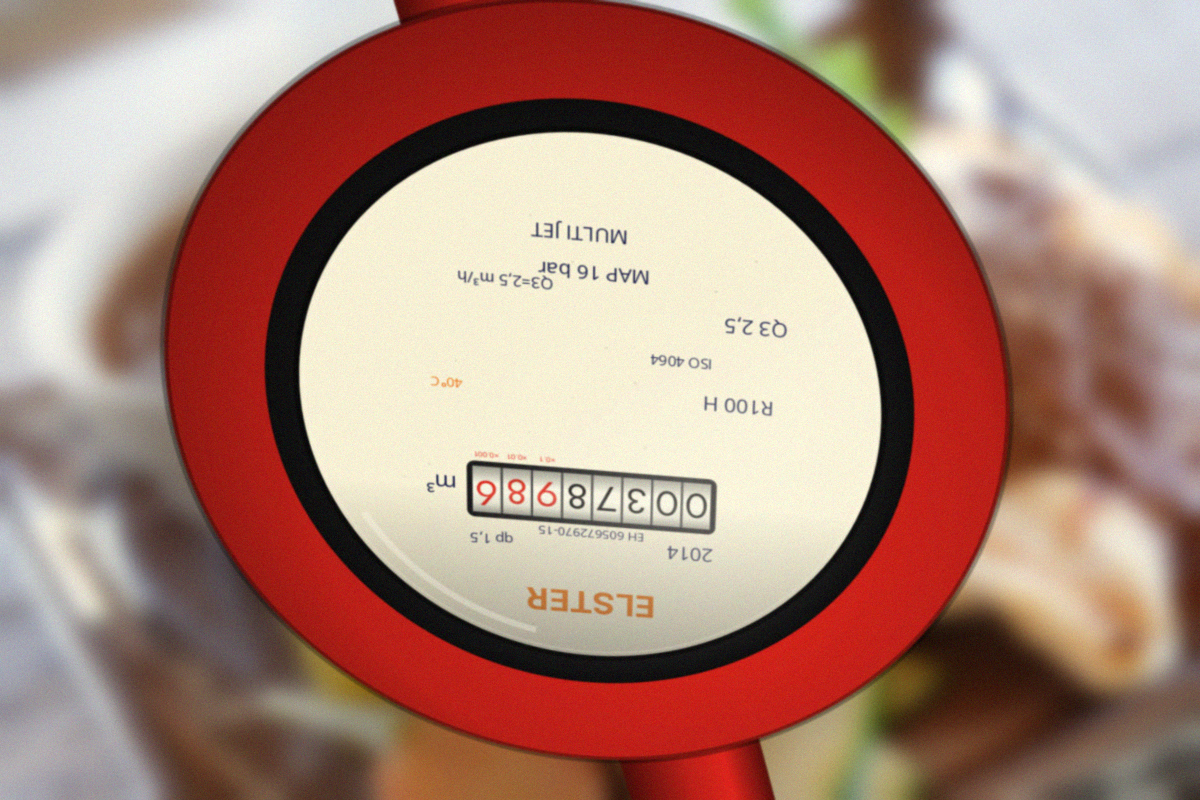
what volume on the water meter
378.986 m³
